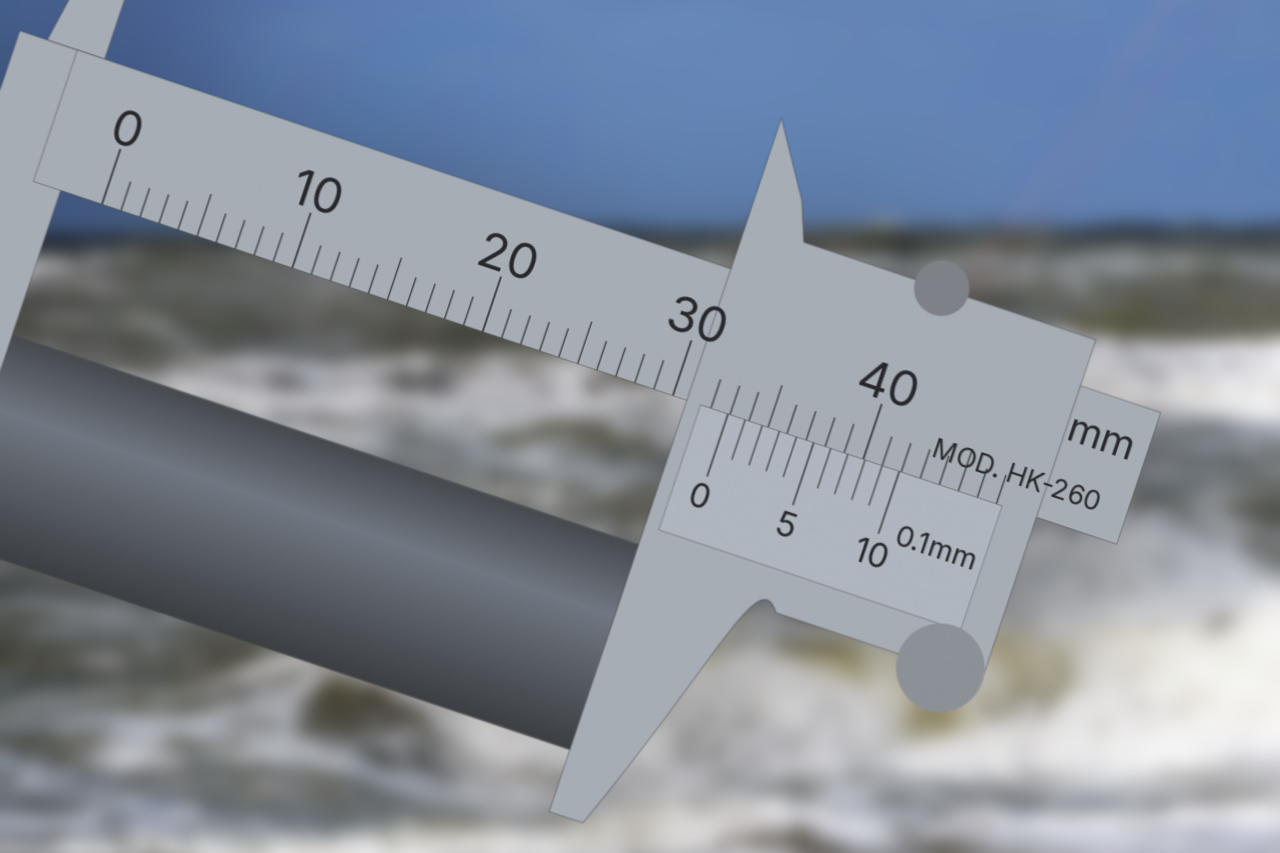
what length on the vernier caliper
32.9 mm
